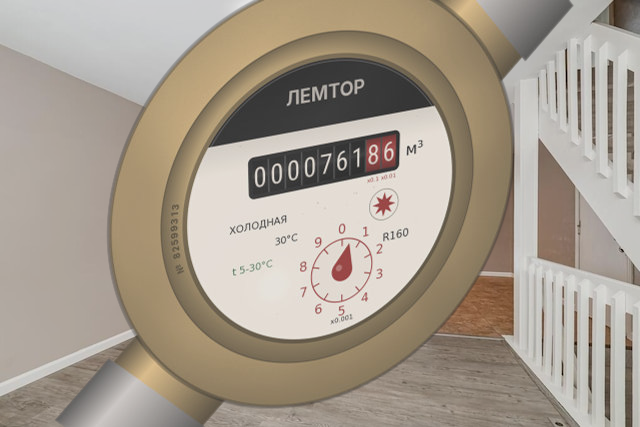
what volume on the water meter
761.860 m³
